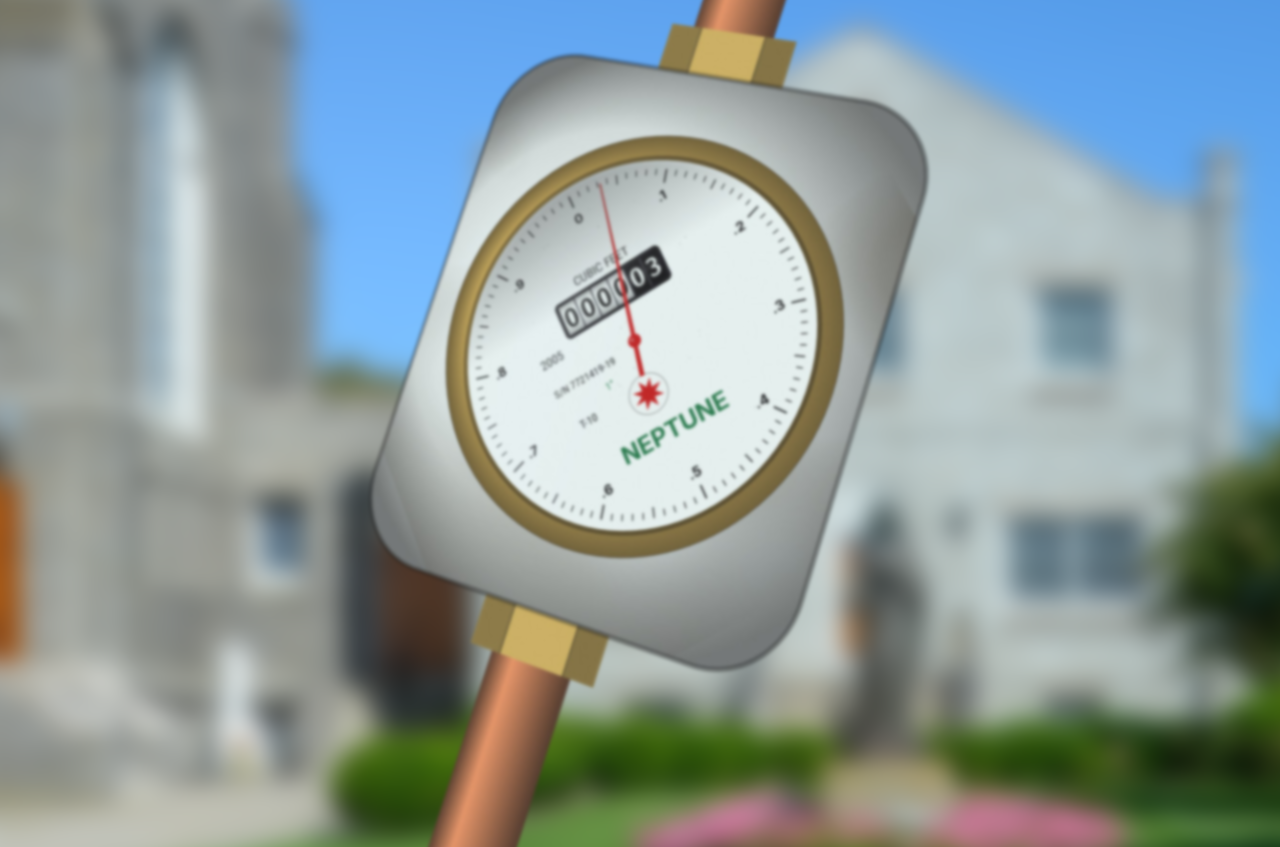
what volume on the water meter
3.03 ft³
